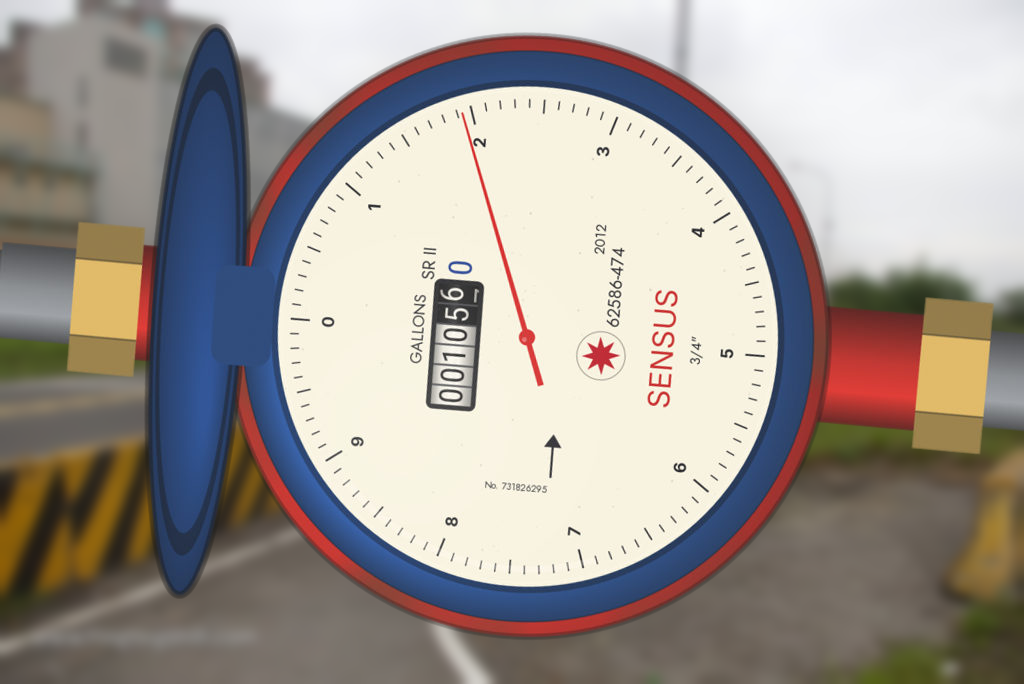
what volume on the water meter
10561.9 gal
